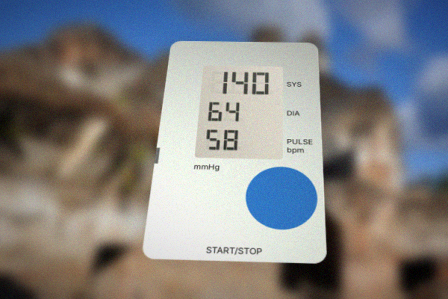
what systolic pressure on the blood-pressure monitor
140 mmHg
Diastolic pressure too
64 mmHg
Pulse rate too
58 bpm
